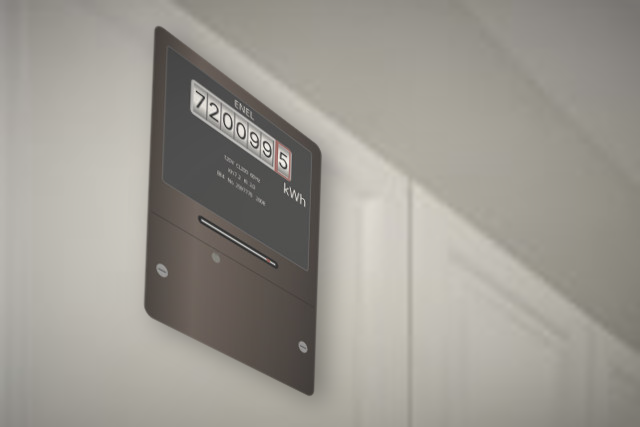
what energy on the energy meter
720099.5 kWh
